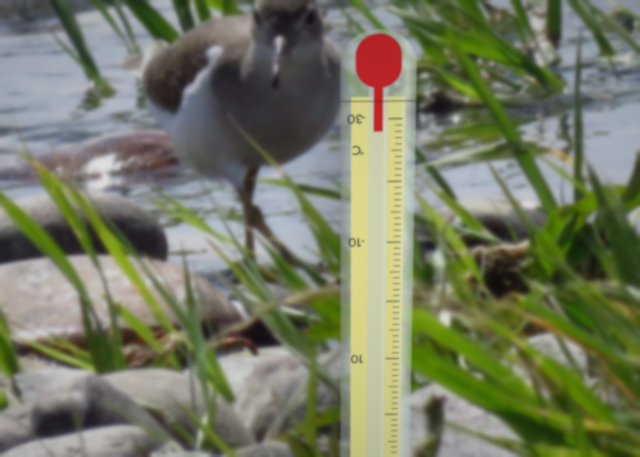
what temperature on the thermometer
-28 °C
